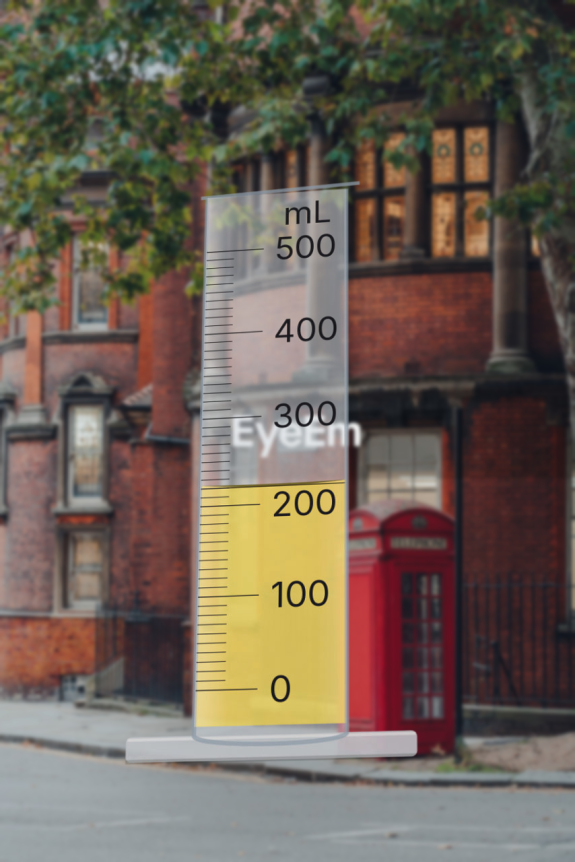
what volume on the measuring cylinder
220 mL
